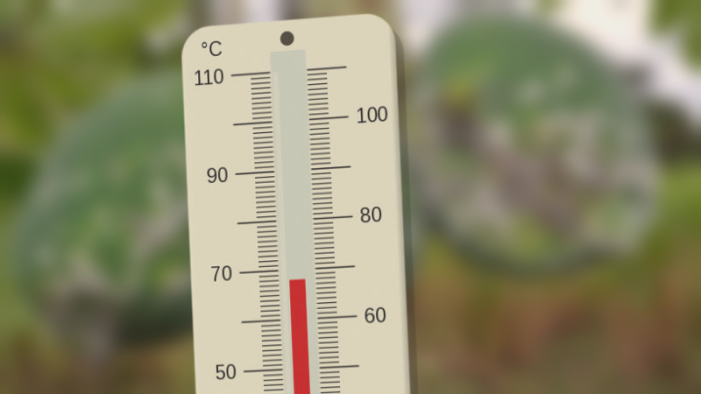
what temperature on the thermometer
68 °C
